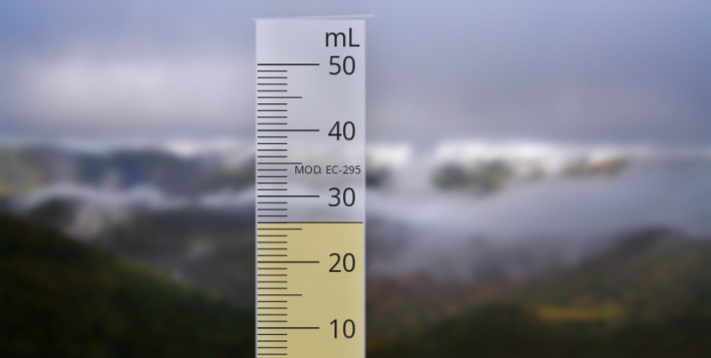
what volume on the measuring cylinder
26 mL
